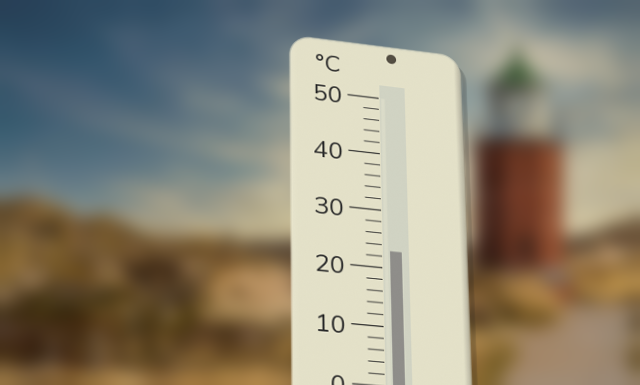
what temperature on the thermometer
23 °C
